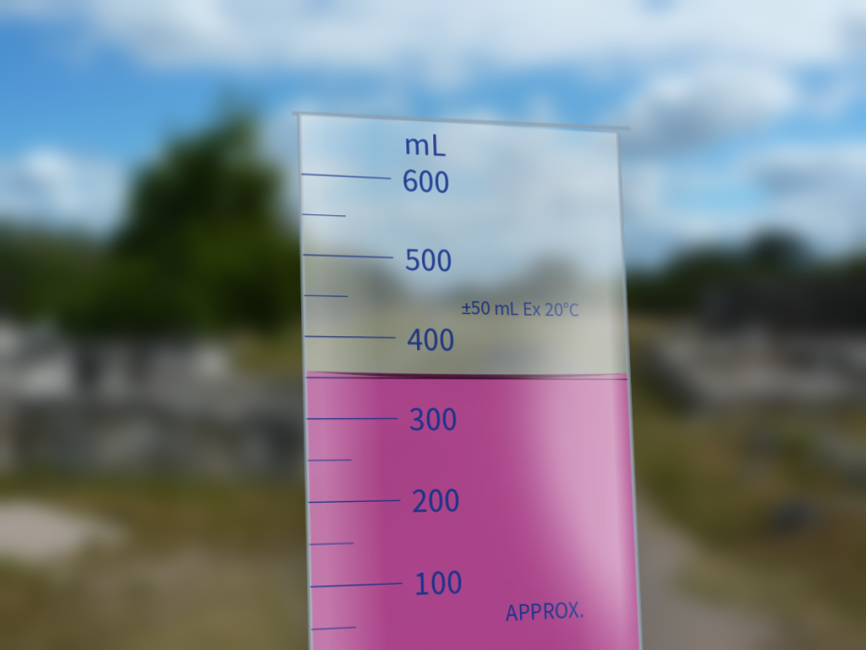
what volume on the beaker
350 mL
